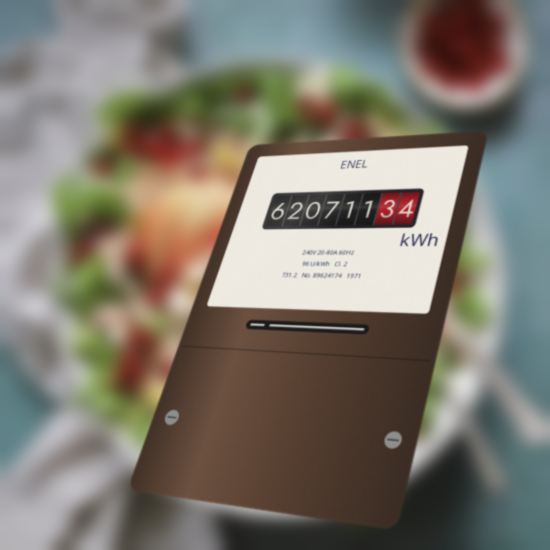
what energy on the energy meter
620711.34 kWh
